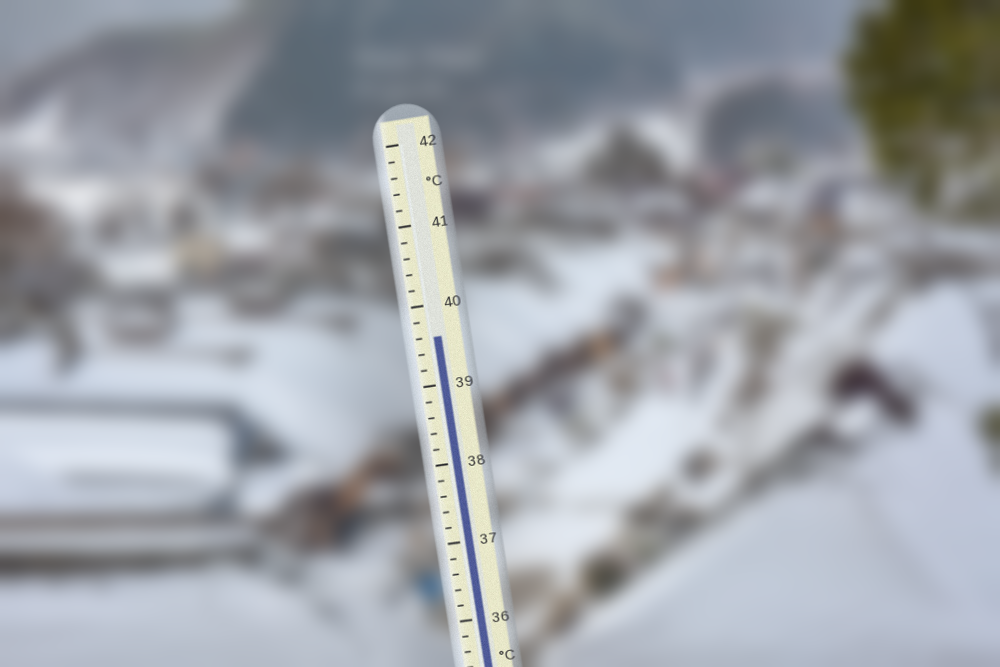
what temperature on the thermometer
39.6 °C
